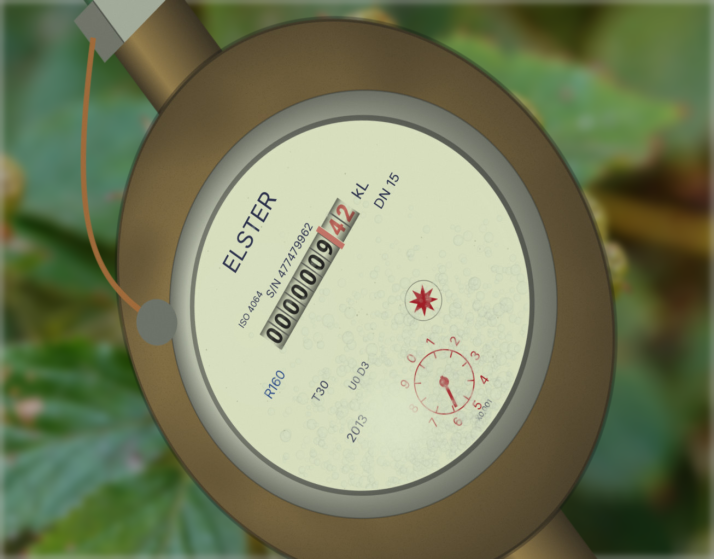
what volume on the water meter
9.425 kL
